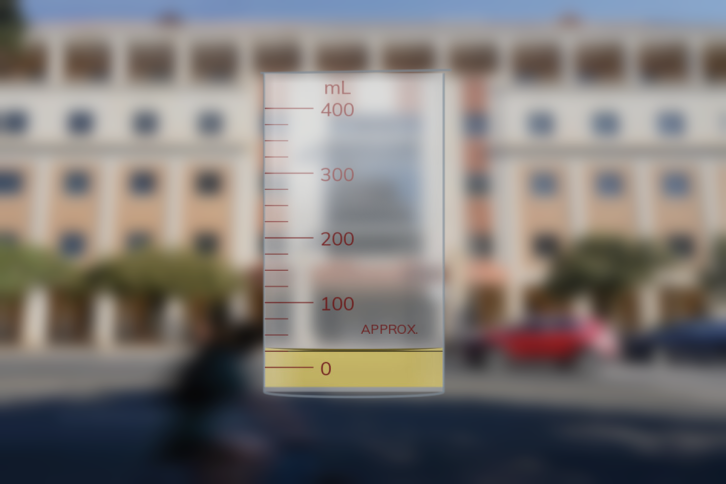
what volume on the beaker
25 mL
